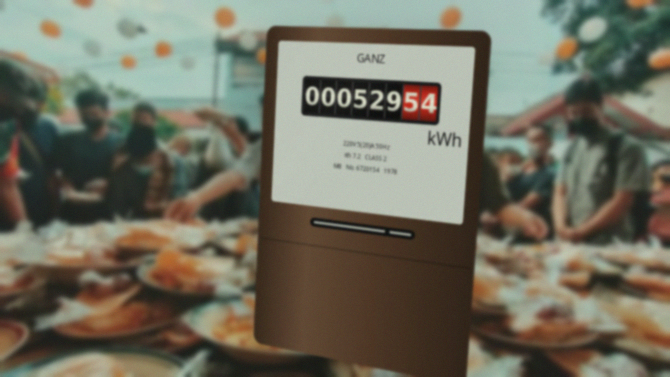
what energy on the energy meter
529.54 kWh
